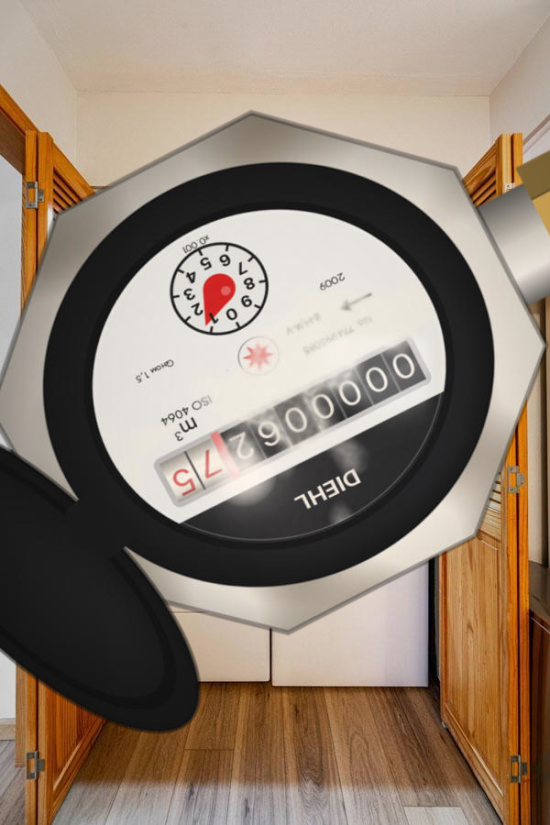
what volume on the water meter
62.751 m³
